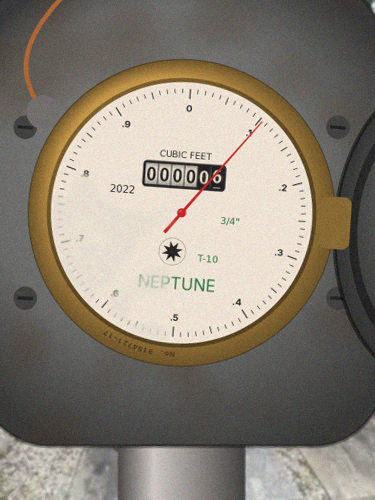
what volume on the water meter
6.10 ft³
